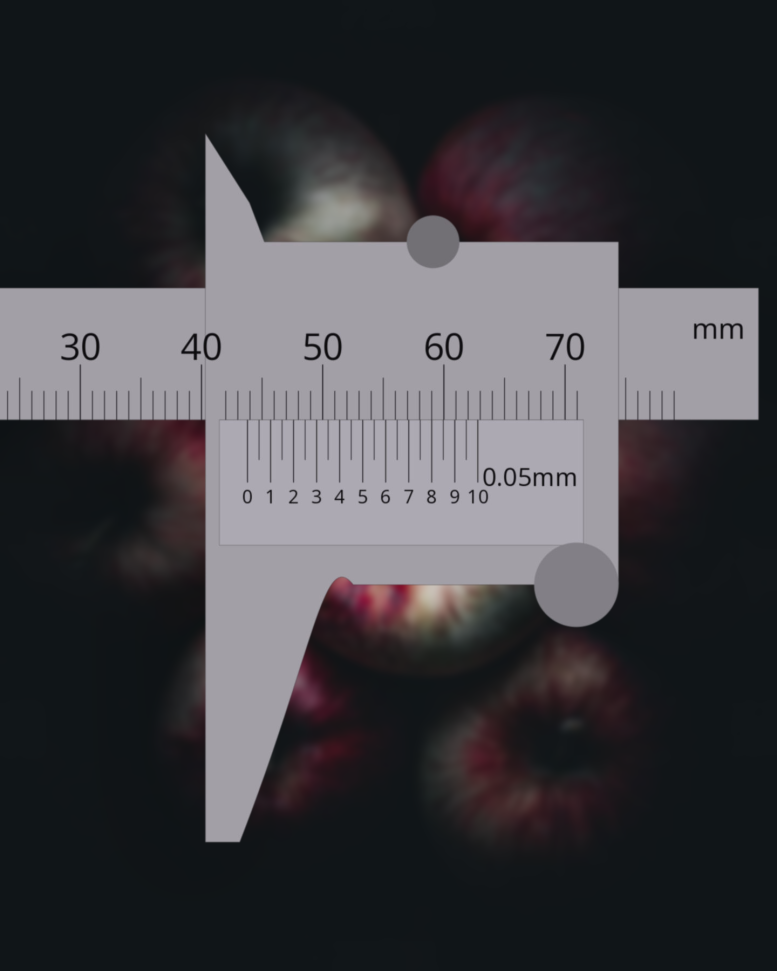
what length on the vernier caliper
43.8 mm
